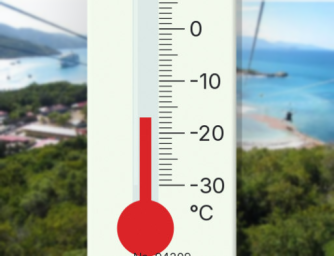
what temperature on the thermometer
-17 °C
